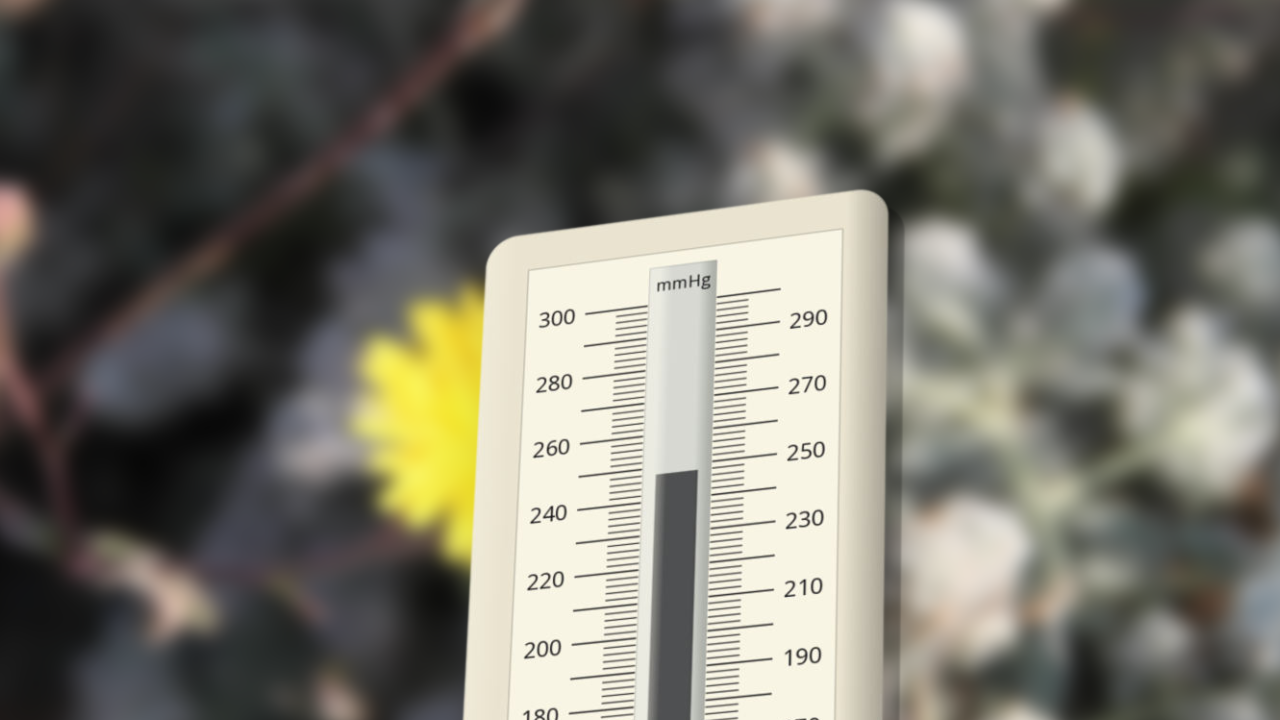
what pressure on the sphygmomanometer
248 mmHg
